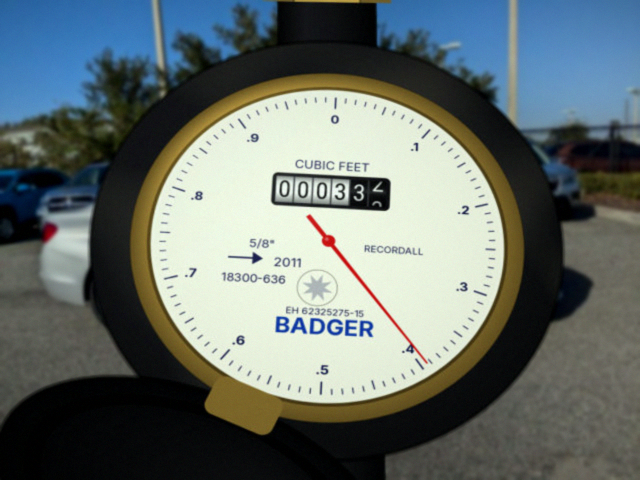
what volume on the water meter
332.39 ft³
